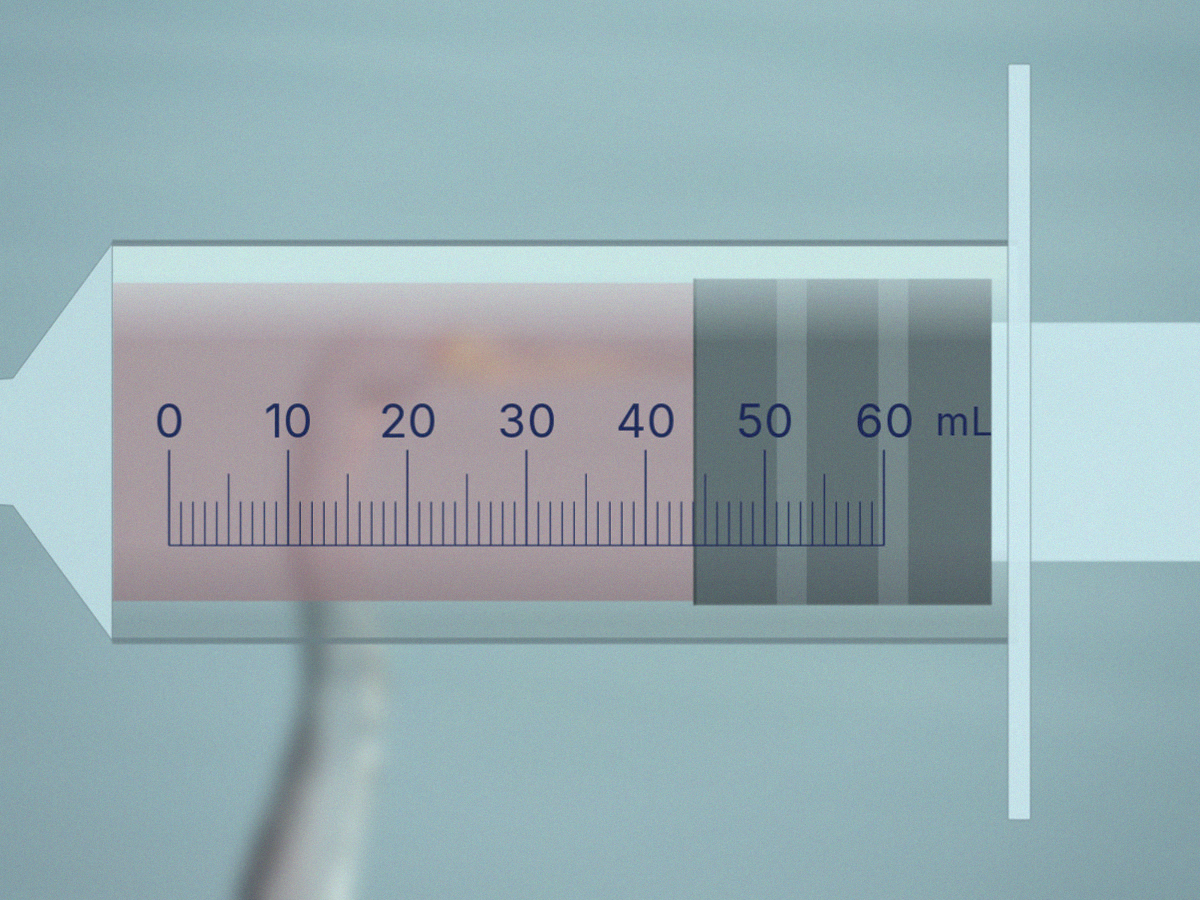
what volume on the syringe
44 mL
